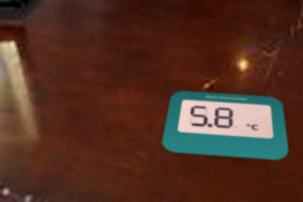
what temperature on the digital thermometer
5.8 °C
